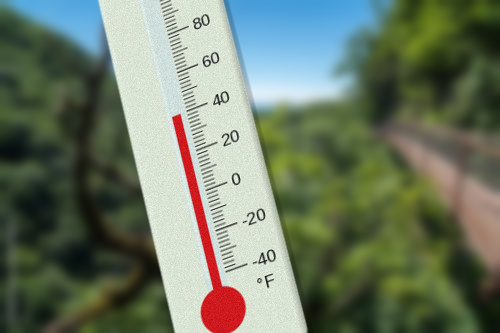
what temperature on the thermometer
40 °F
